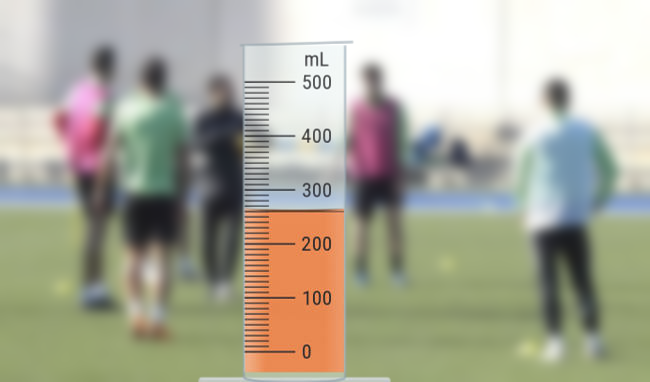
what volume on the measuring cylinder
260 mL
